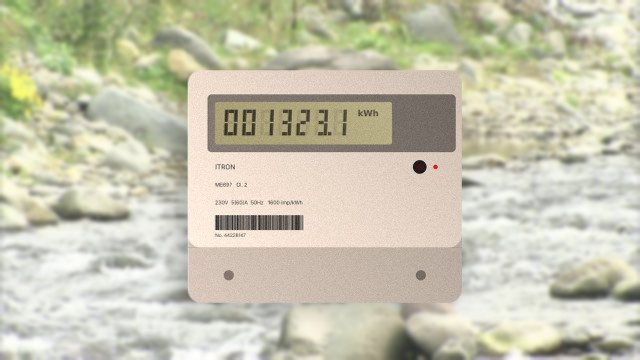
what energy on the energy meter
1323.1 kWh
